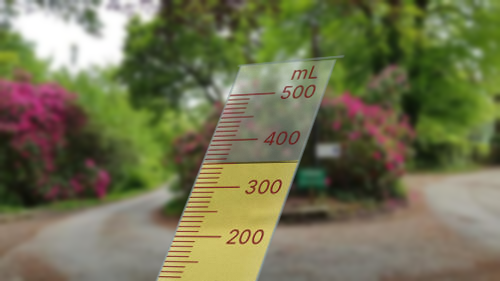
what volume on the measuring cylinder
350 mL
